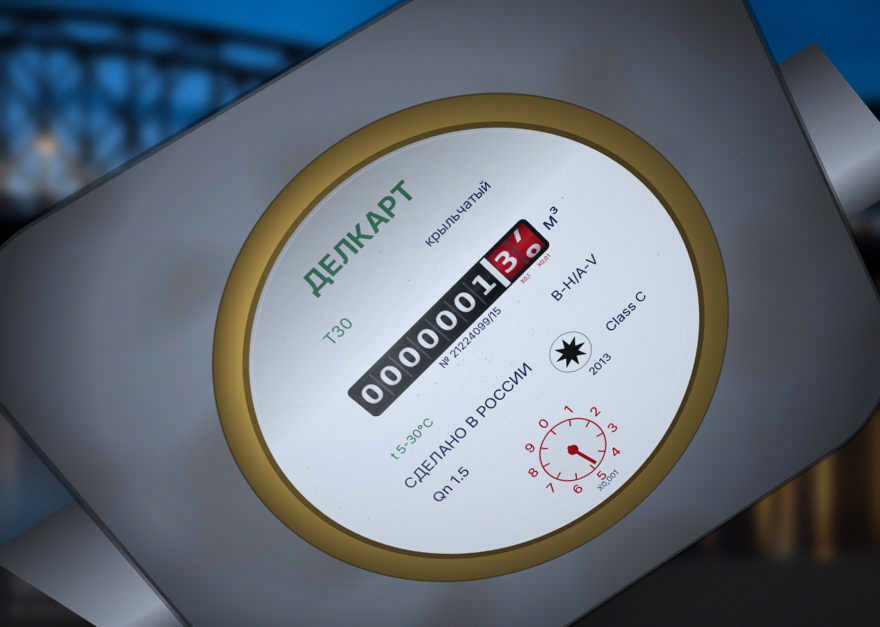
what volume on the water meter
1.374 m³
